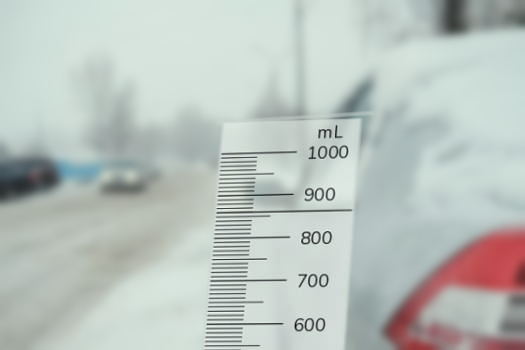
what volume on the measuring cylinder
860 mL
